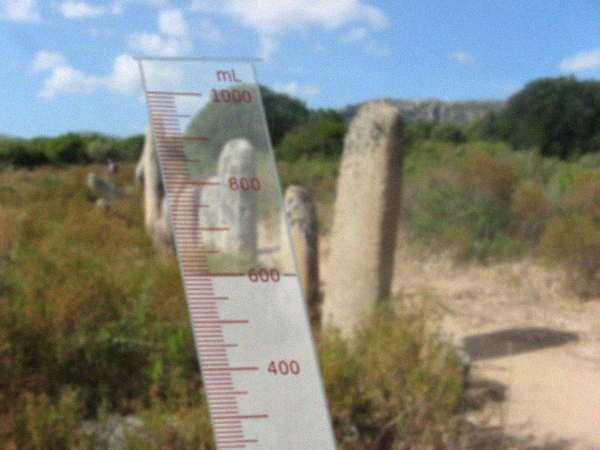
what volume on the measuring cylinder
600 mL
